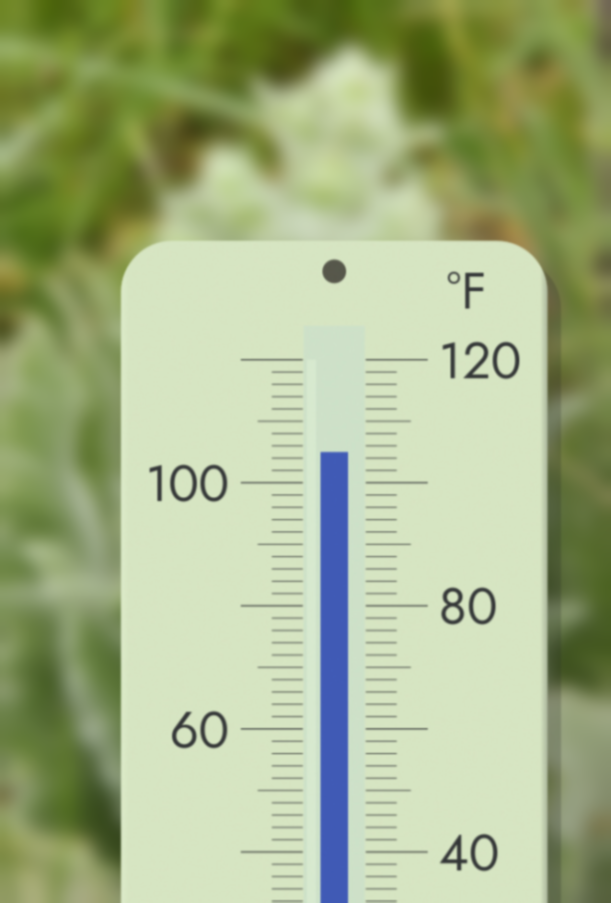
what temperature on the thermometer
105 °F
